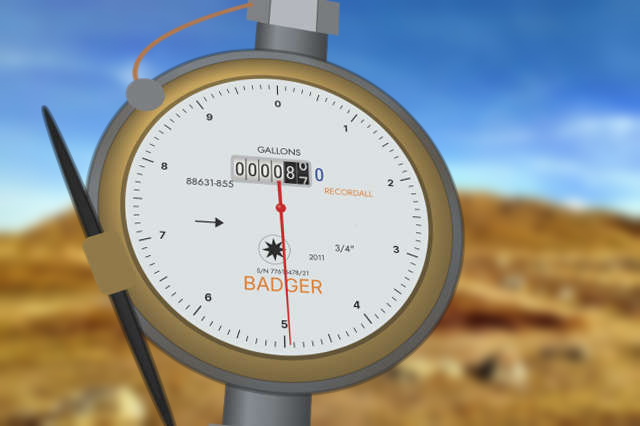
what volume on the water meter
864.9 gal
